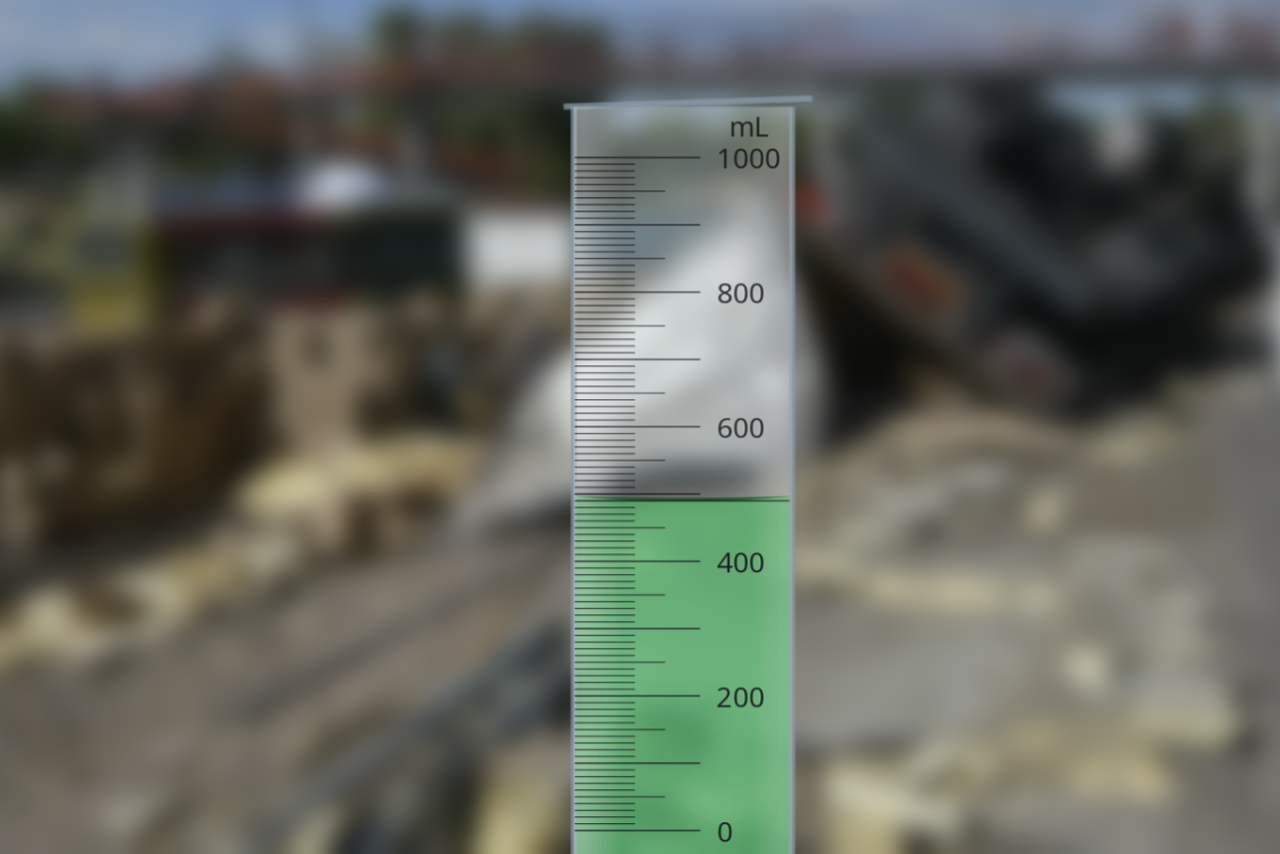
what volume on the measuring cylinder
490 mL
